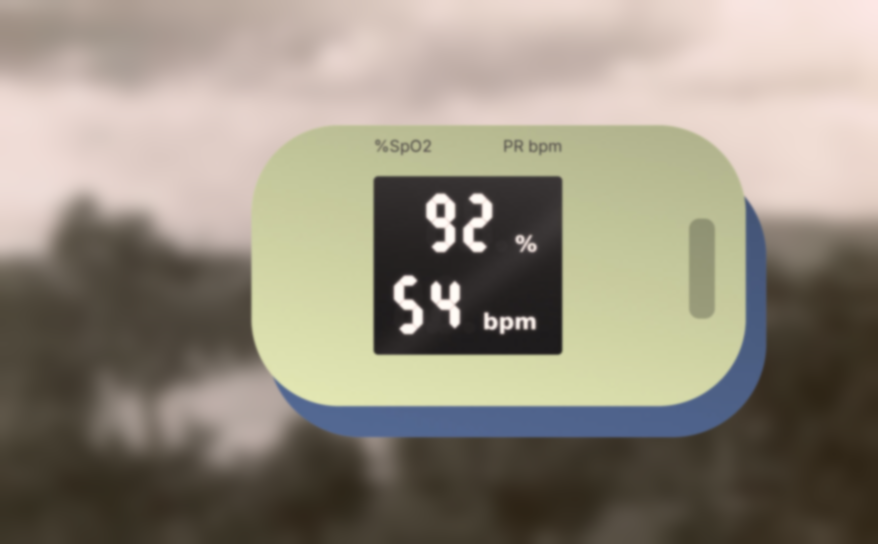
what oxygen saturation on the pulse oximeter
92 %
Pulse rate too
54 bpm
